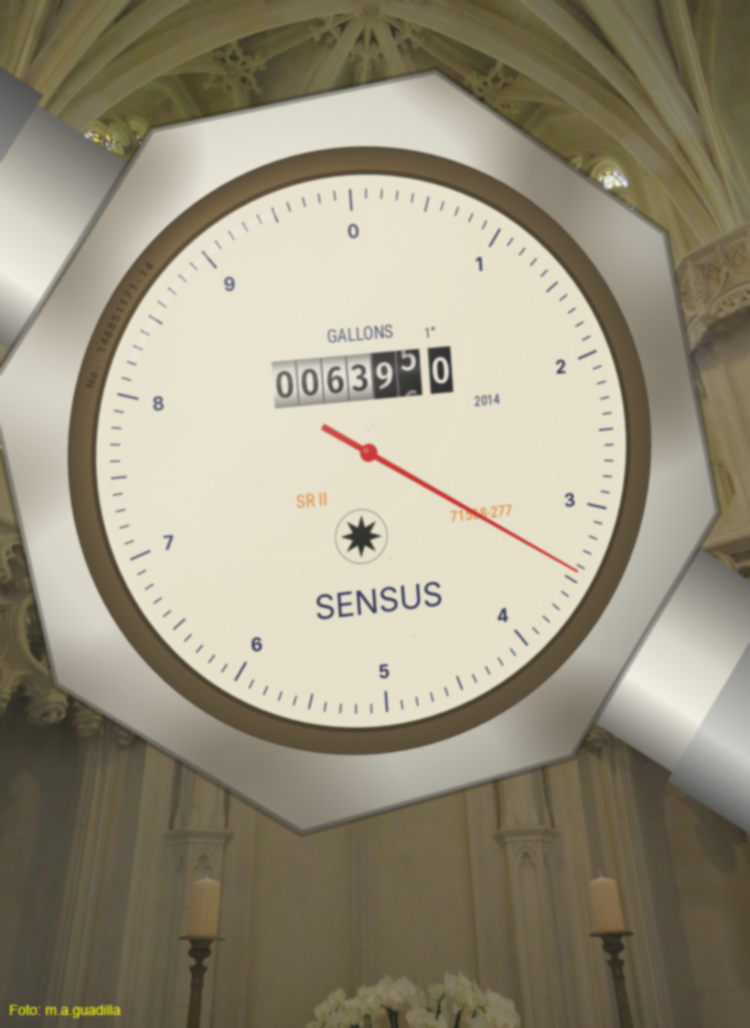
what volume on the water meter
63953.4 gal
